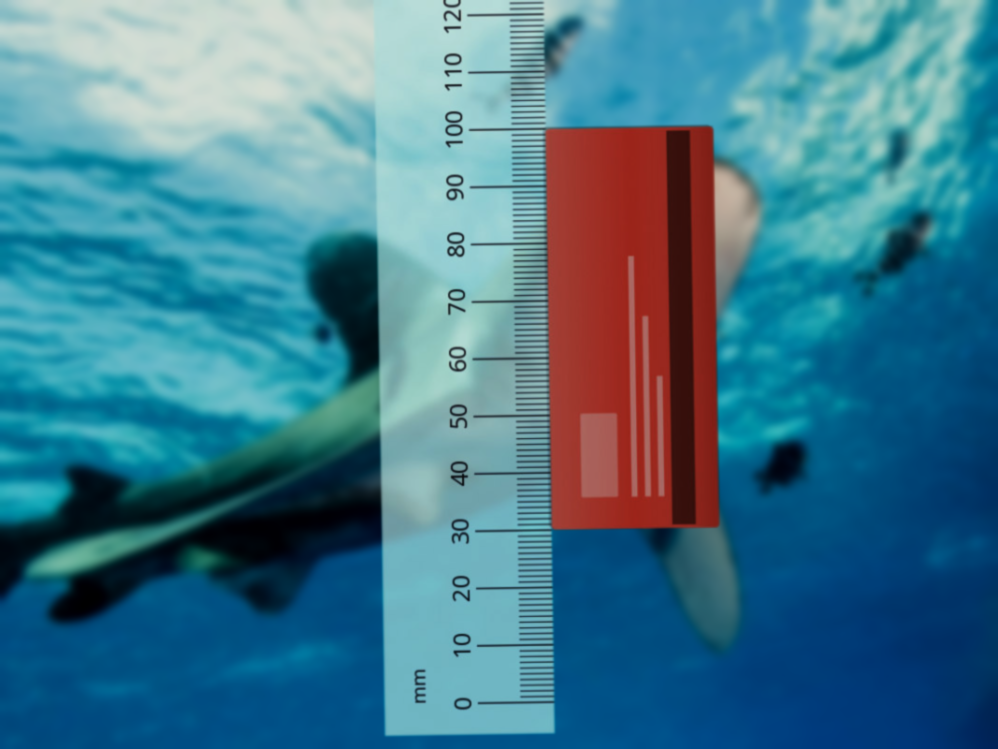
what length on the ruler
70 mm
